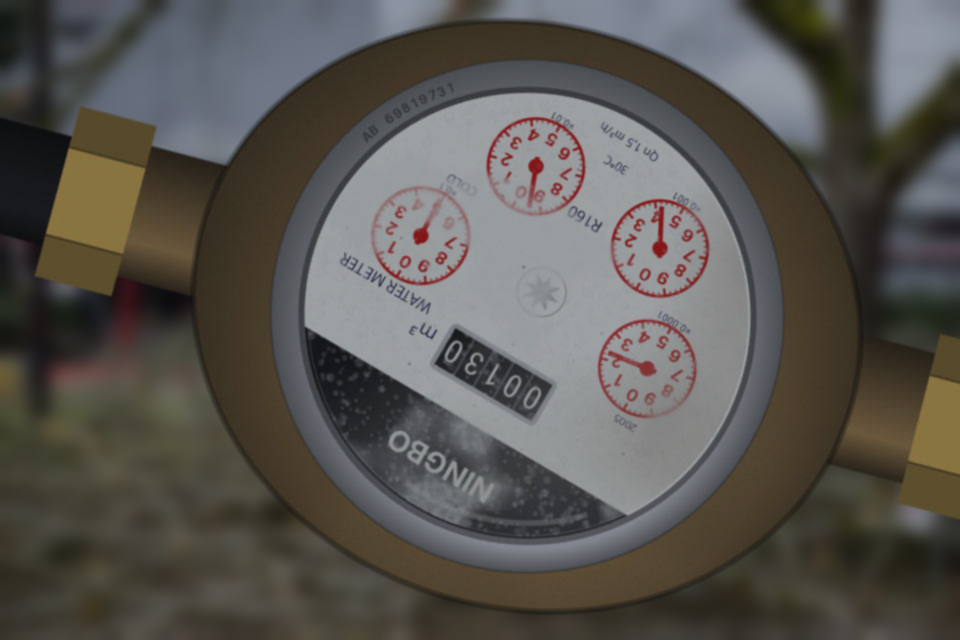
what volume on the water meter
130.4942 m³
